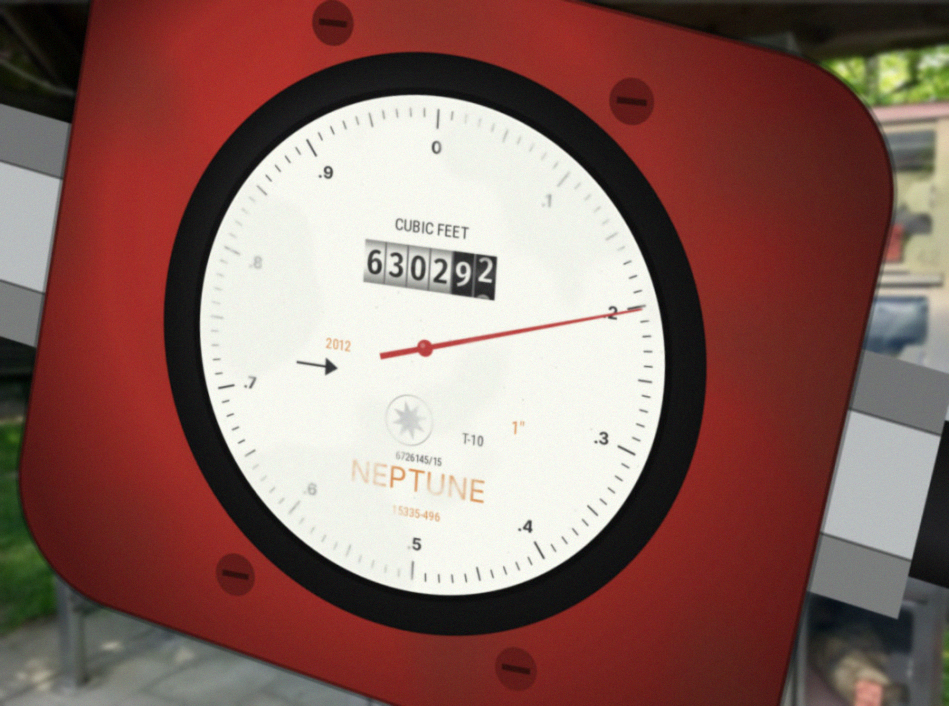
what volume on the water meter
630292.20 ft³
